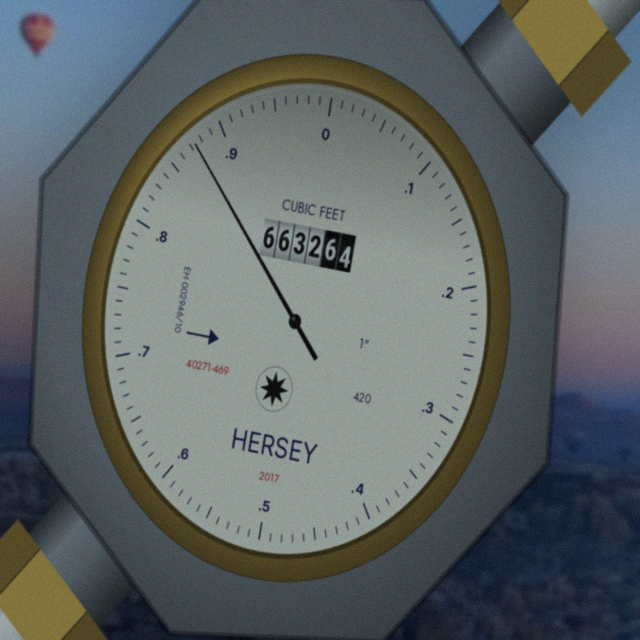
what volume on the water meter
663263.87 ft³
